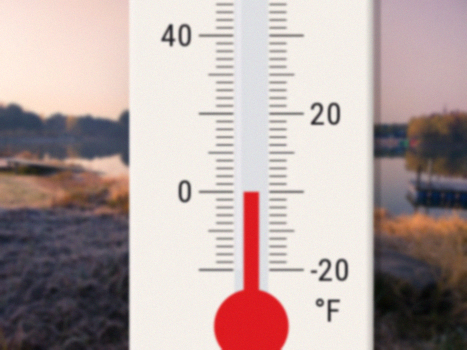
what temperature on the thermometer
0 °F
